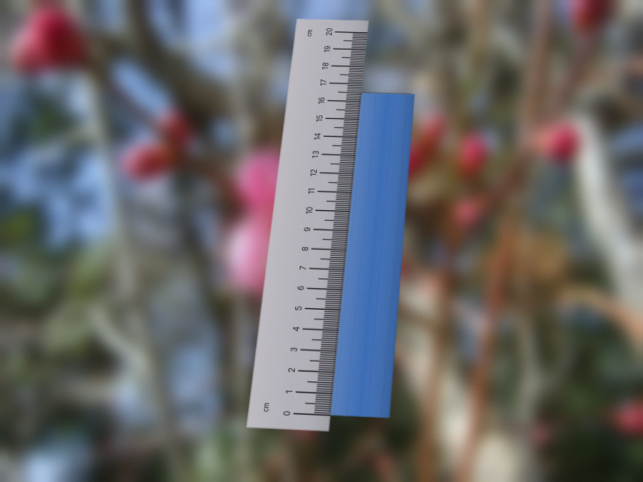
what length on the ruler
16.5 cm
